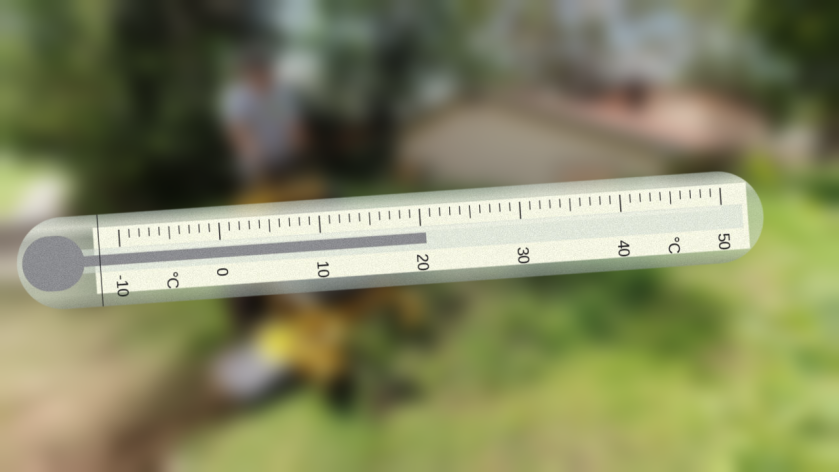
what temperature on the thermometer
20.5 °C
